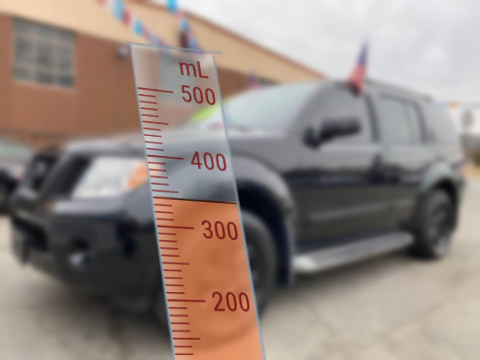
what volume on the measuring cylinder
340 mL
